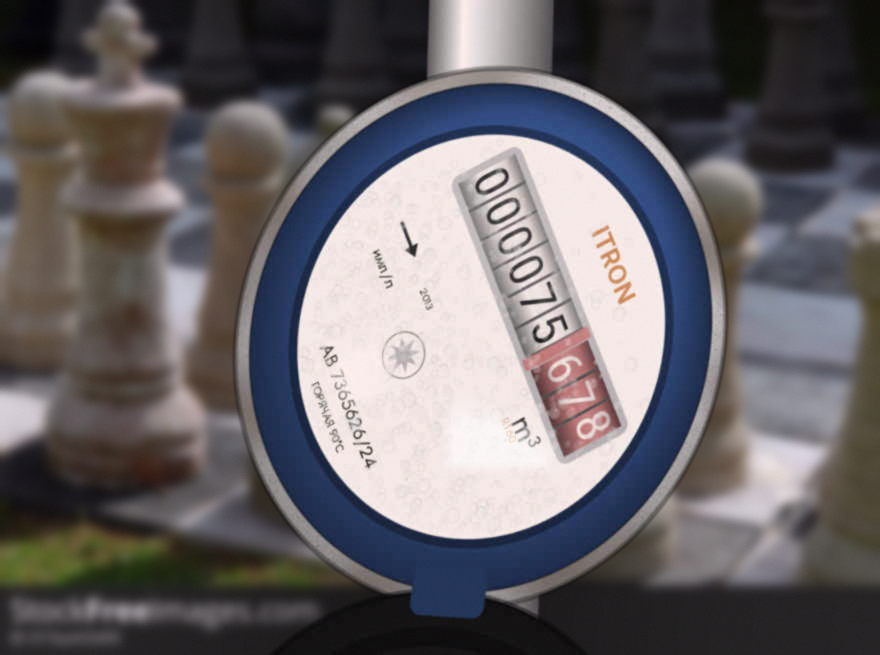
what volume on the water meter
75.678 m³
